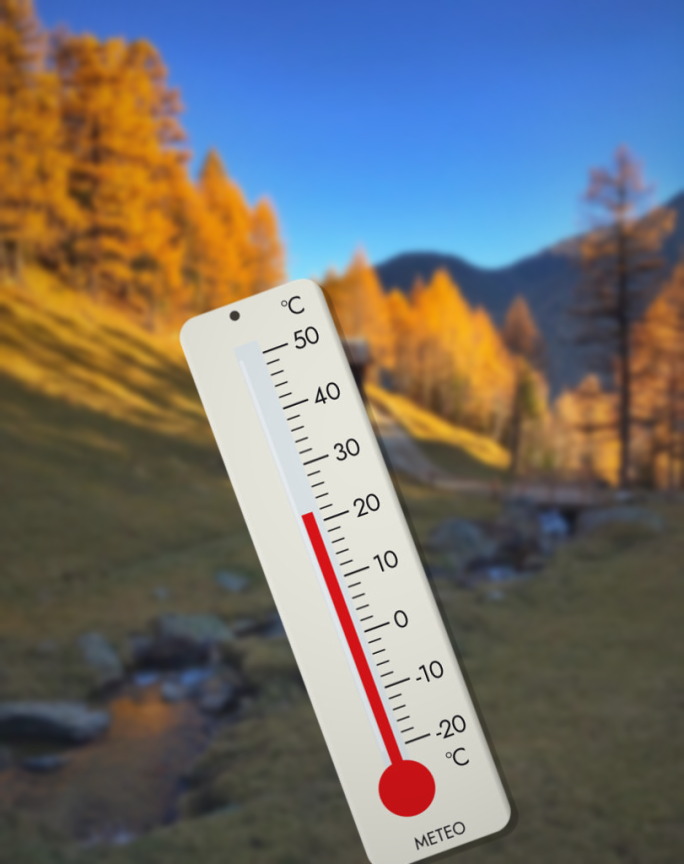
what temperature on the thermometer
22 °C
